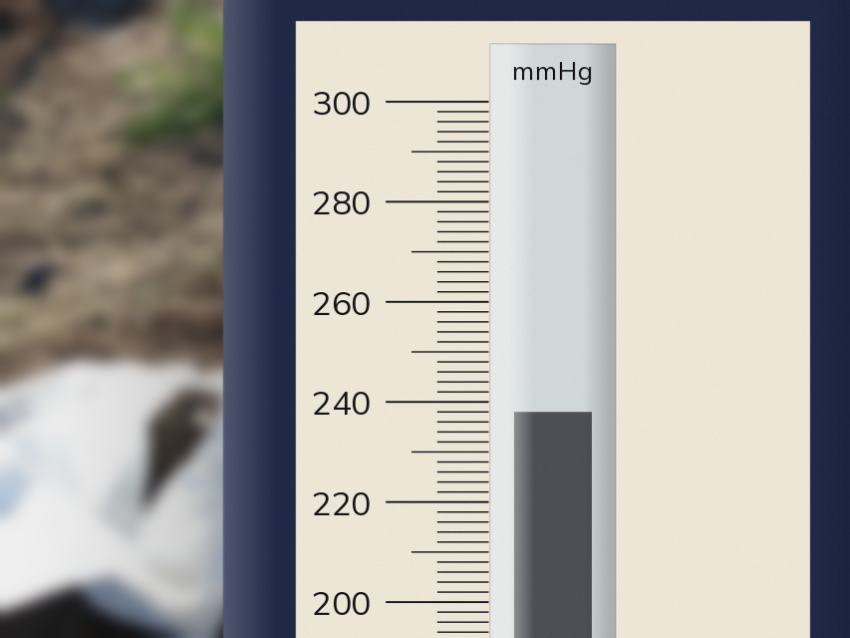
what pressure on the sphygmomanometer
238 mmHg
